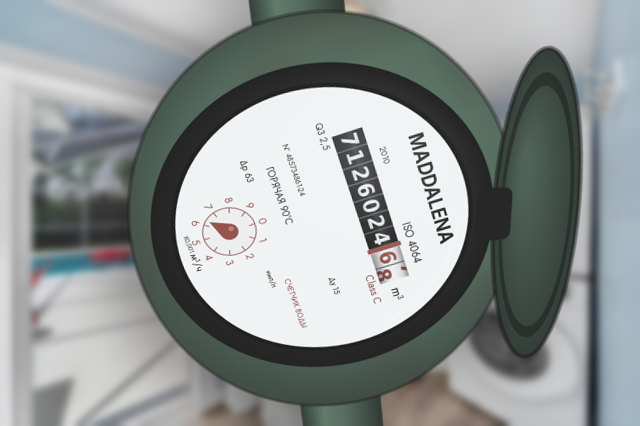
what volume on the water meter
7126024.676 m³
